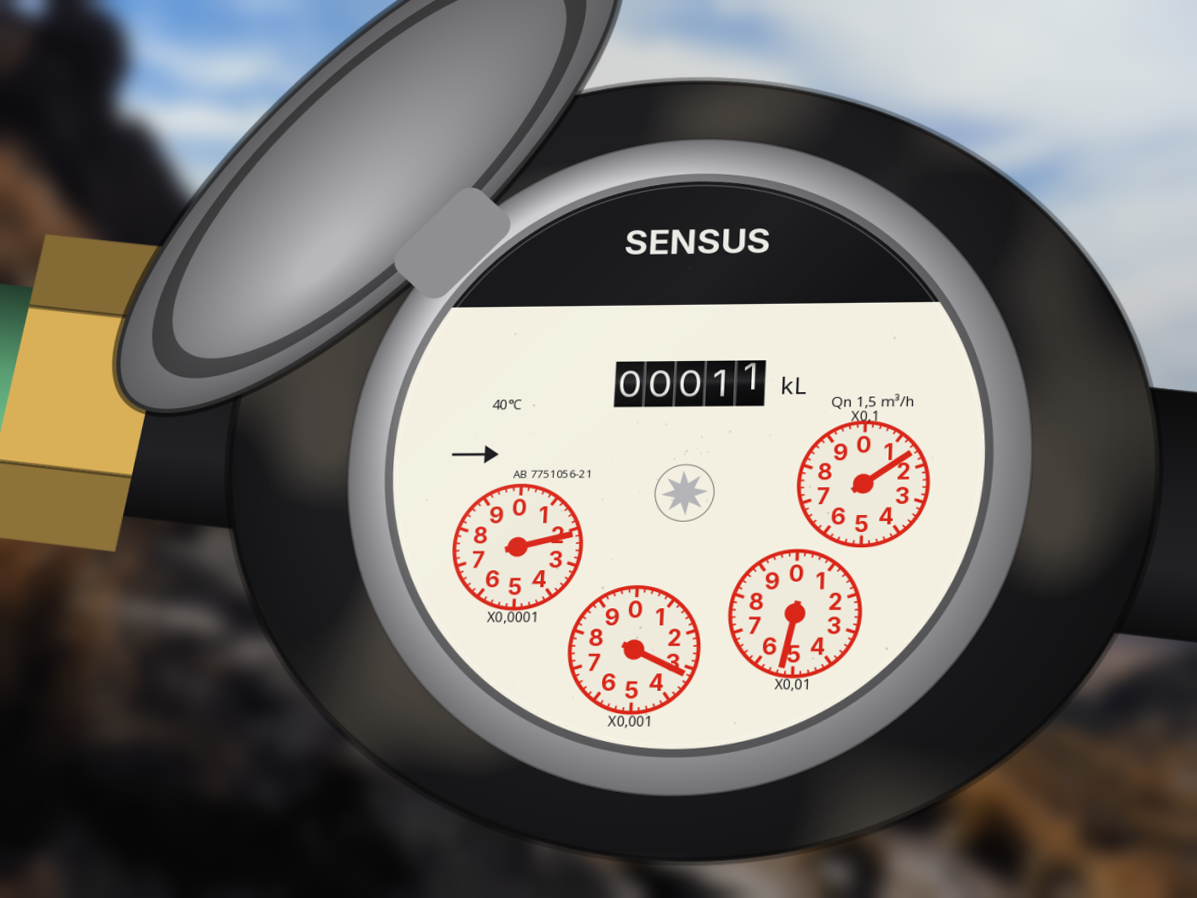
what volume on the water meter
11.1532 kL
